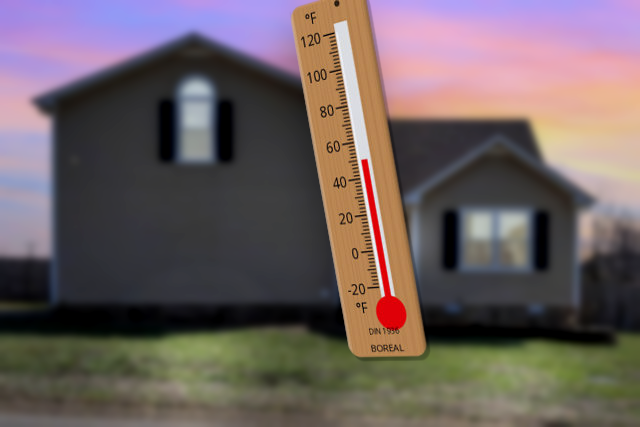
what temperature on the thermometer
50 °F
